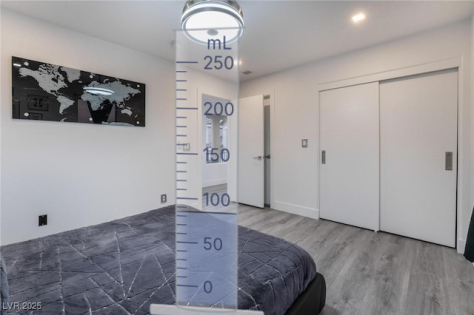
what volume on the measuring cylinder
85 mL
